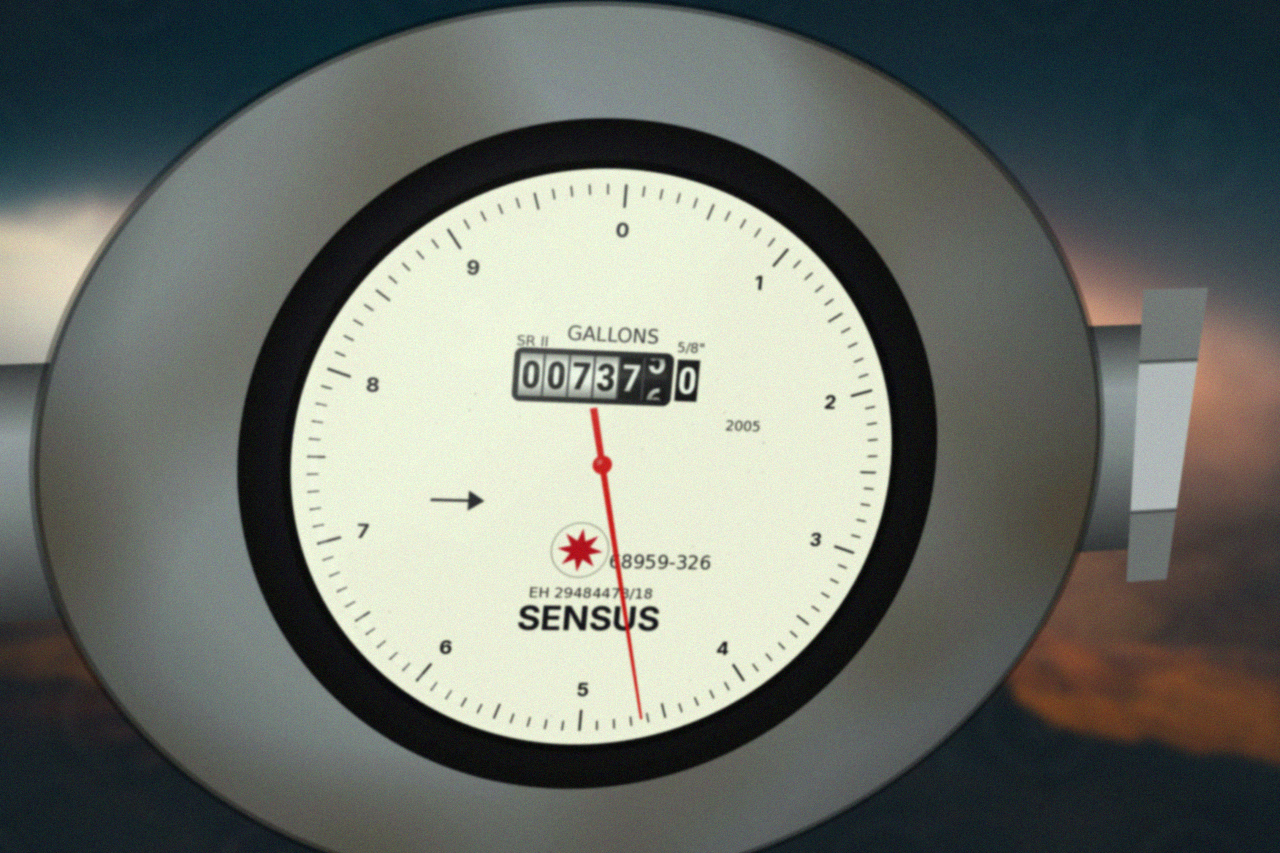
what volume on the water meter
73754.6 gal
